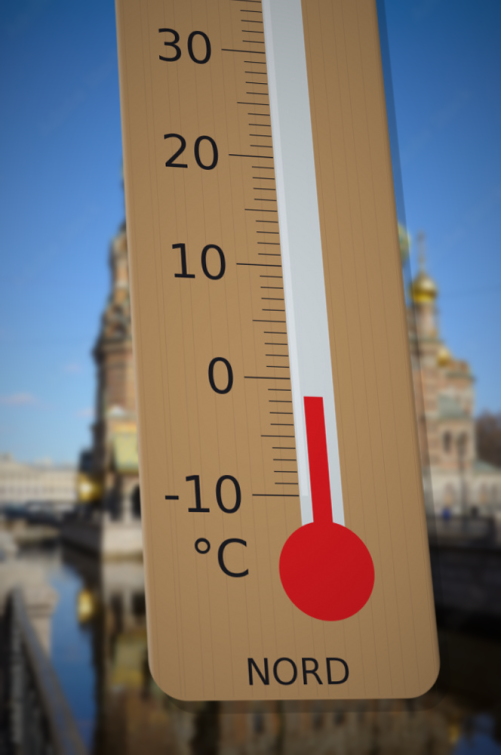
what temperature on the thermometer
-1.5 °C
